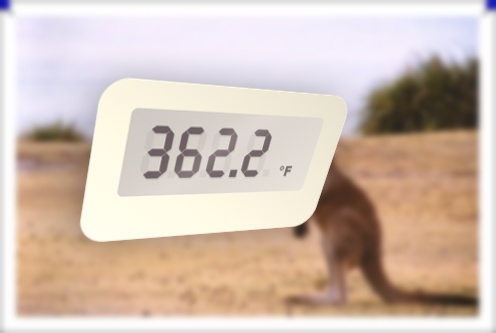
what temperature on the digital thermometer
362.2 °F
